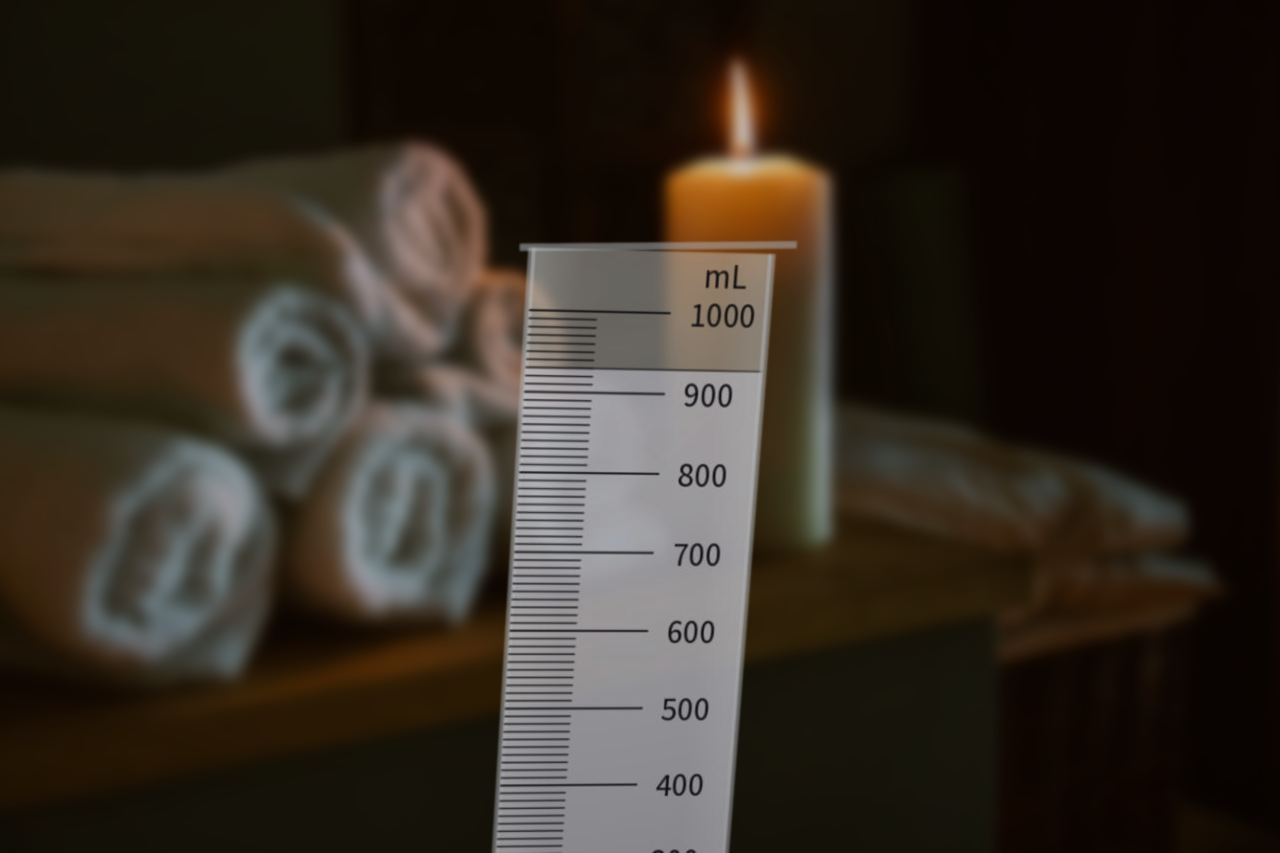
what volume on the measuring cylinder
930 mL
